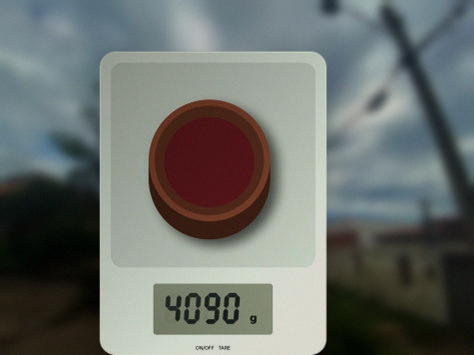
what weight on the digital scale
4090 g
